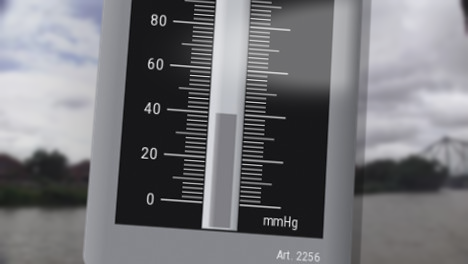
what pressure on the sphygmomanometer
40 mmHg
